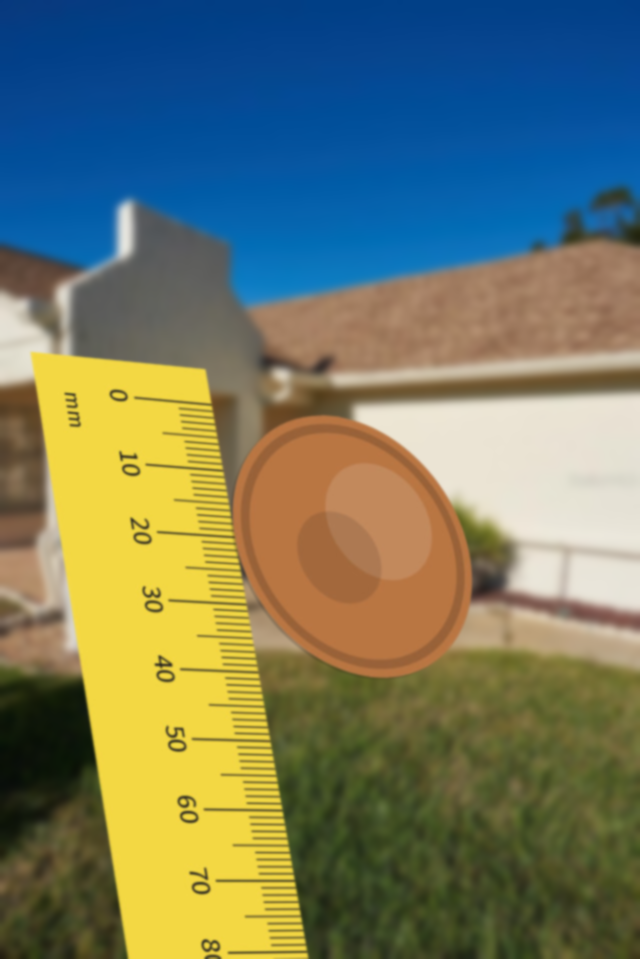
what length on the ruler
40 mm
